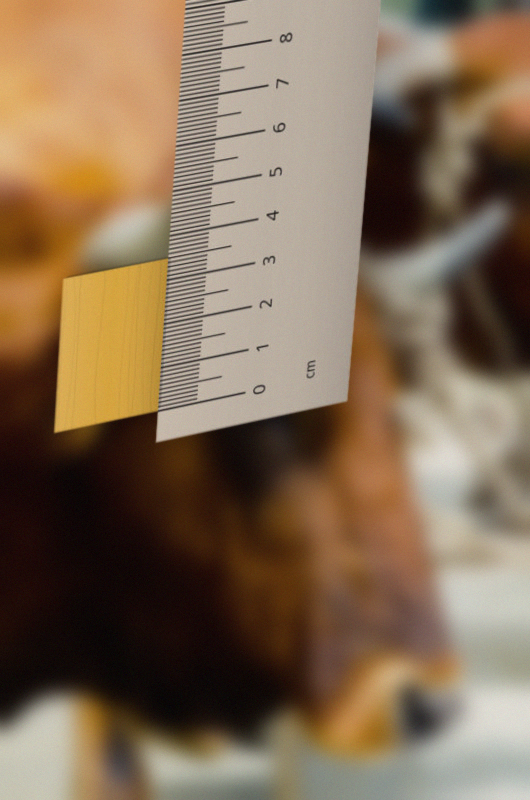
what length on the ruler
3.5 cm
